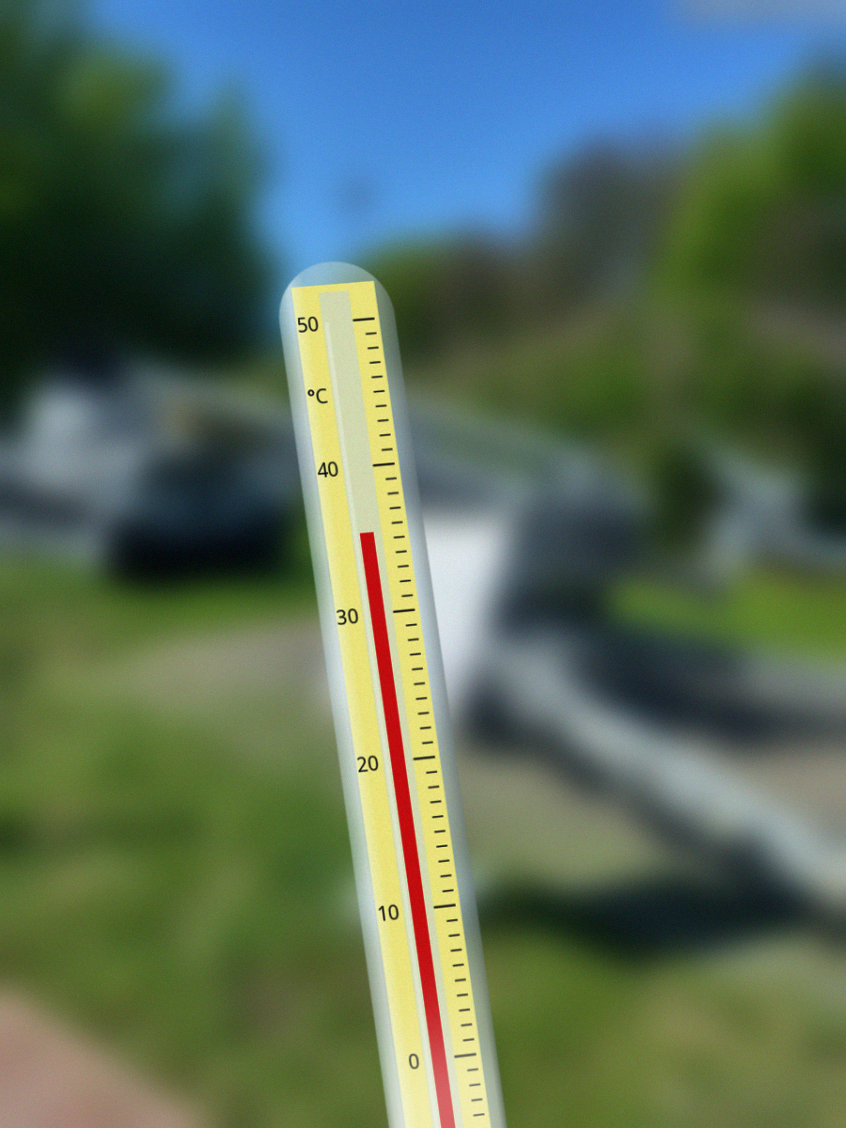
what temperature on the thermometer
35.5 °C
